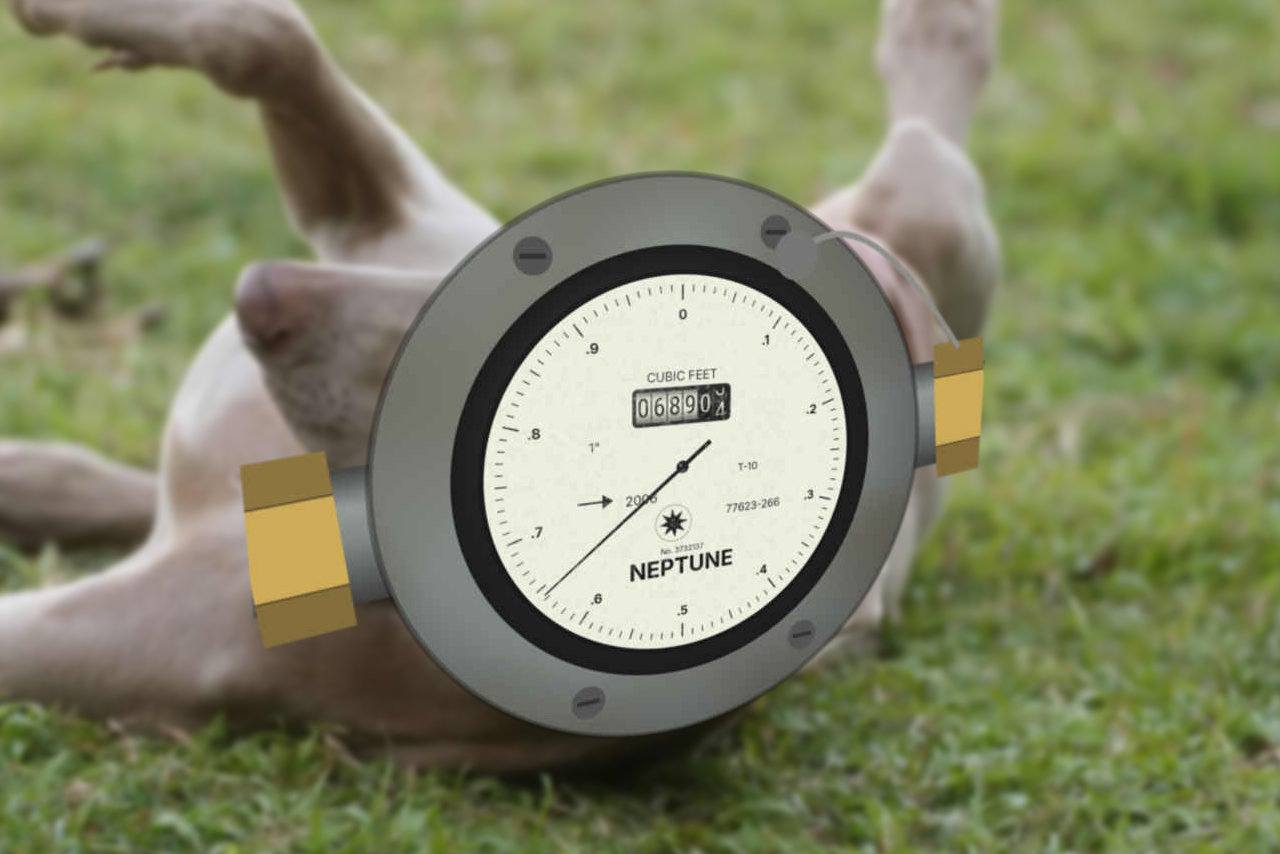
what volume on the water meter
68903.64 ft³
